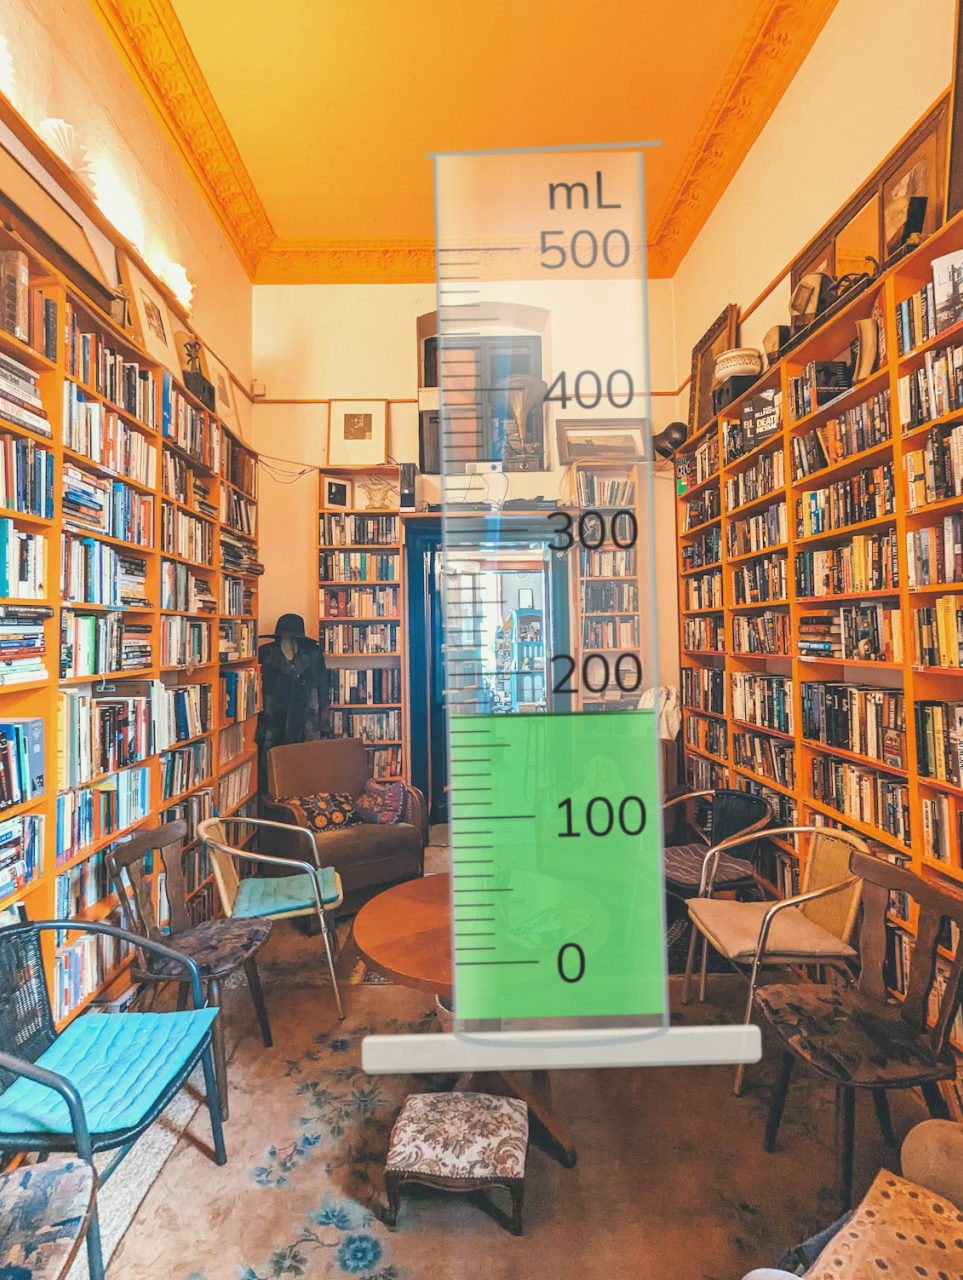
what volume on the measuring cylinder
170 mL
